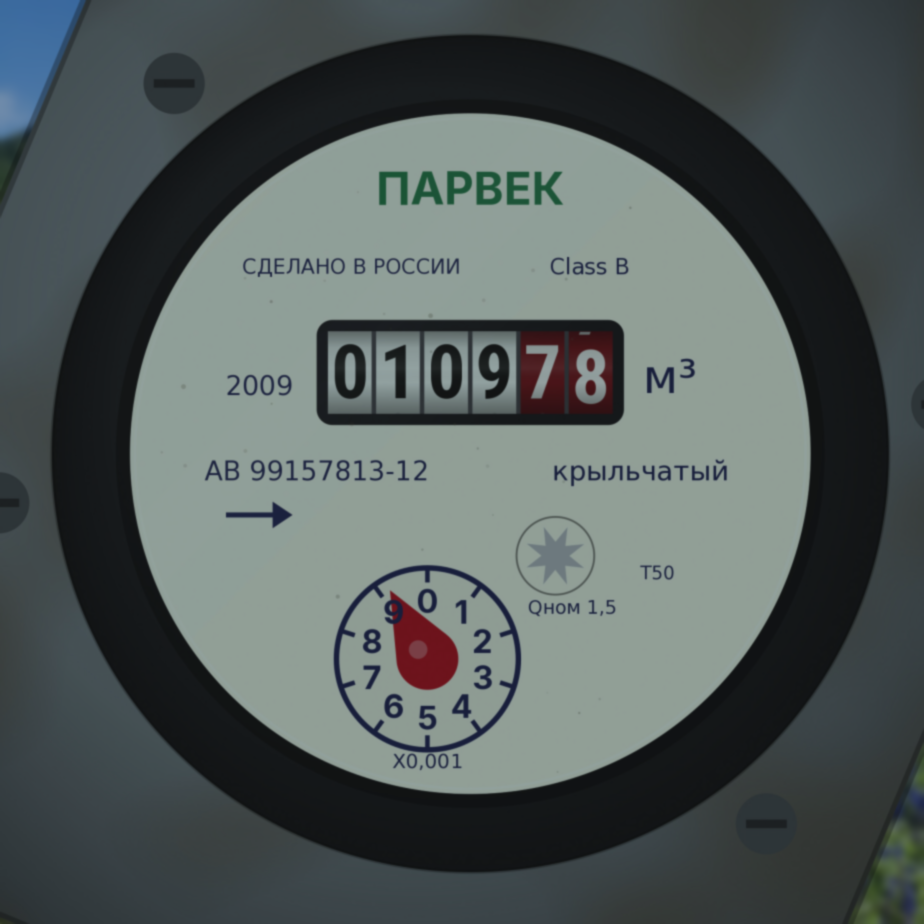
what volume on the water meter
109.779 m³
